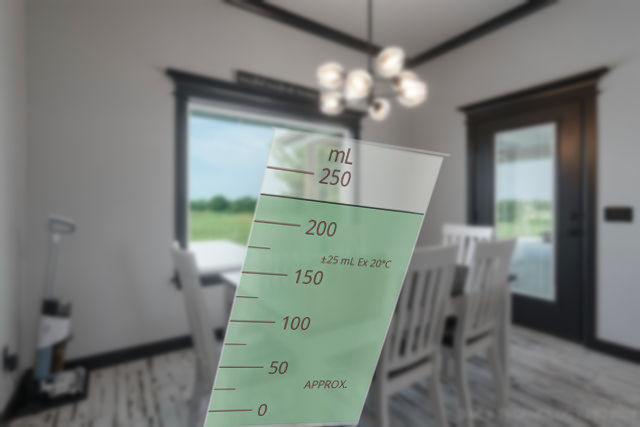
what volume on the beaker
225 mL
